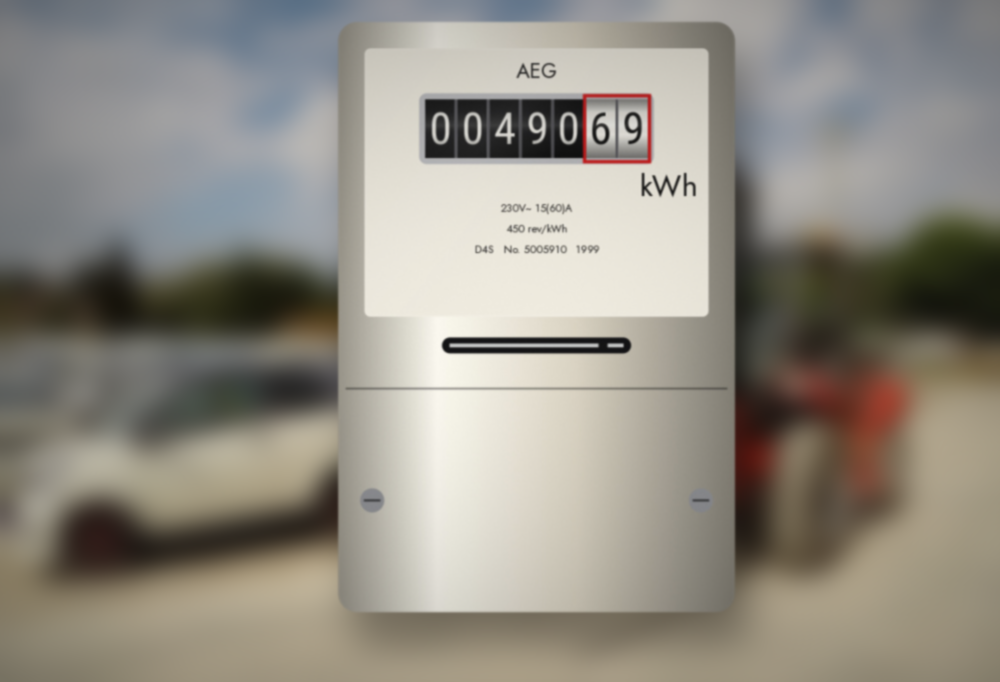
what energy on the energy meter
490.69 kWh
